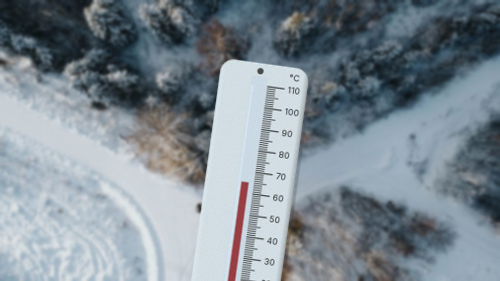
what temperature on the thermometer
65 °C
